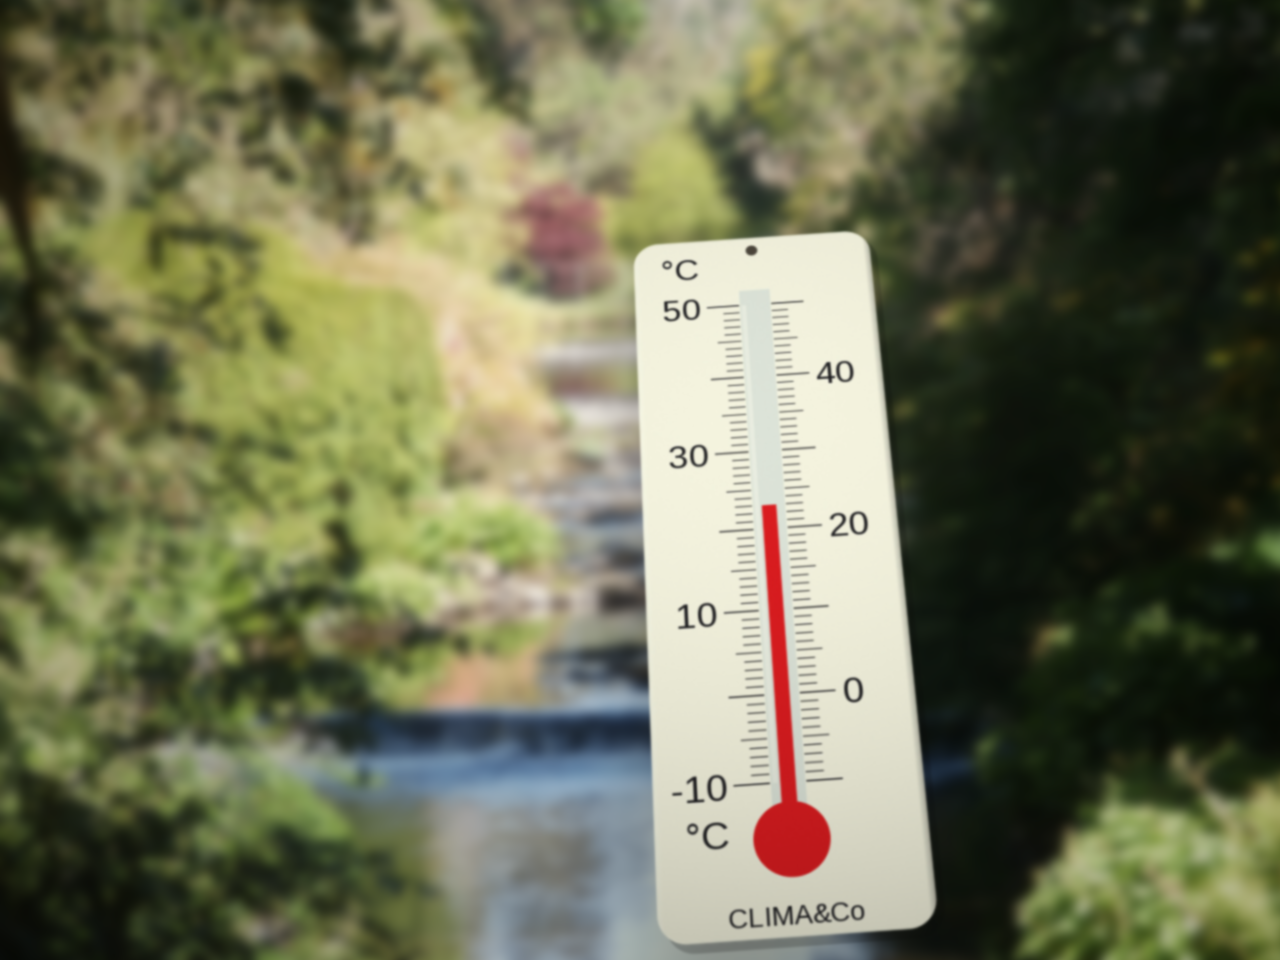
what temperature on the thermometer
23 °C
